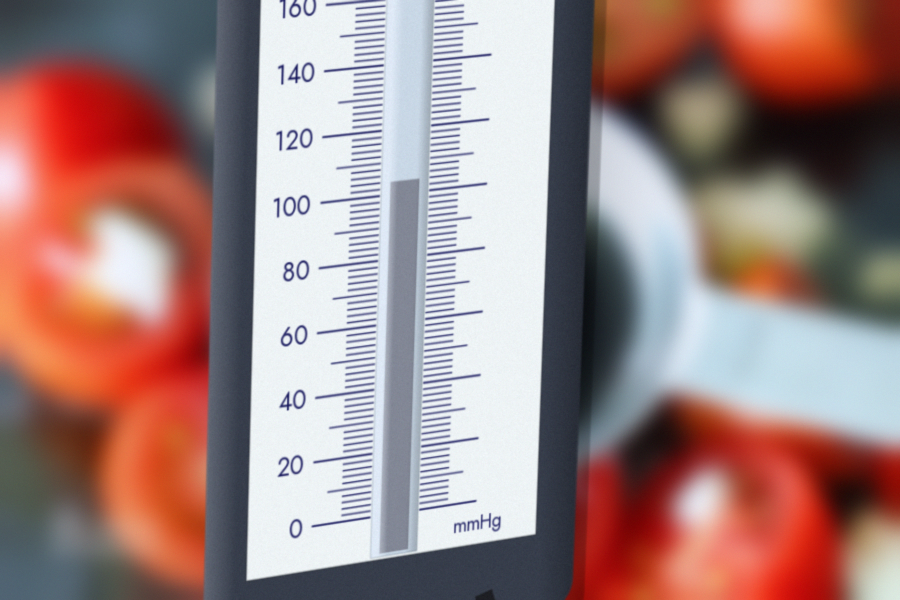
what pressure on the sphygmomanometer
104 mmHg
